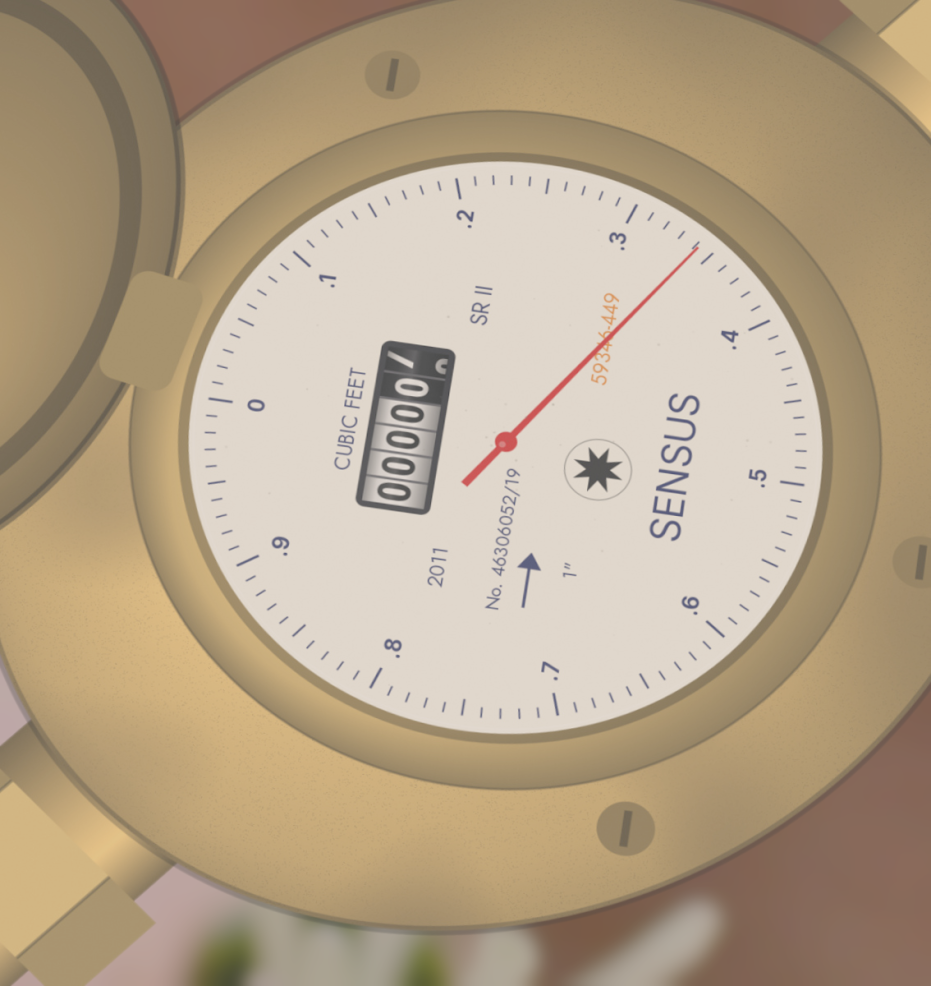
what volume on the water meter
7.34 ft³
